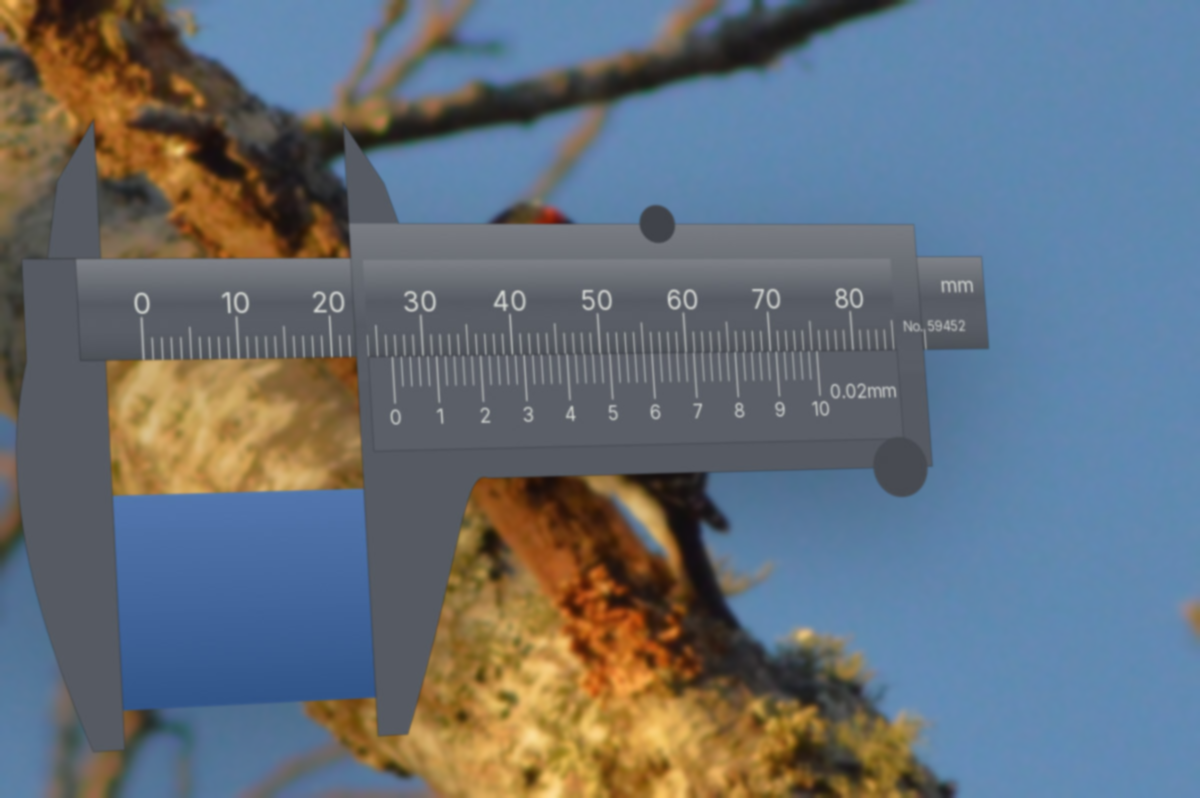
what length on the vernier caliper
26.6 mm
